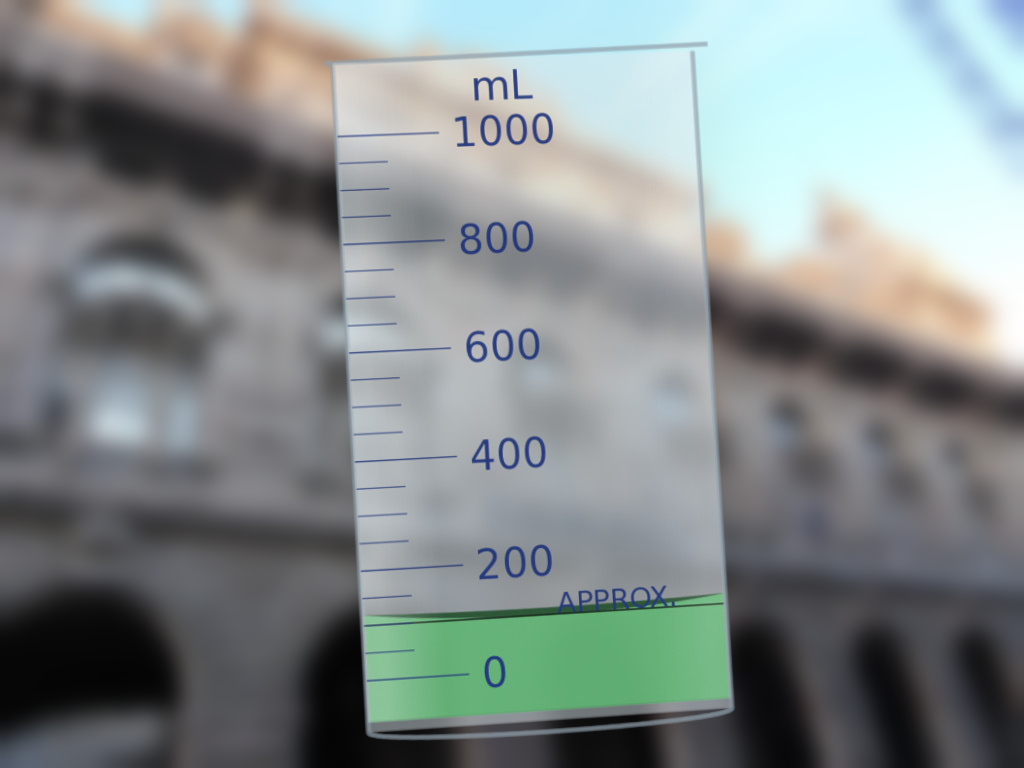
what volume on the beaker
100 mL
